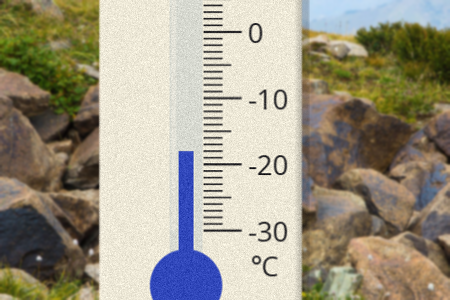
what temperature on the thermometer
-18 °C
